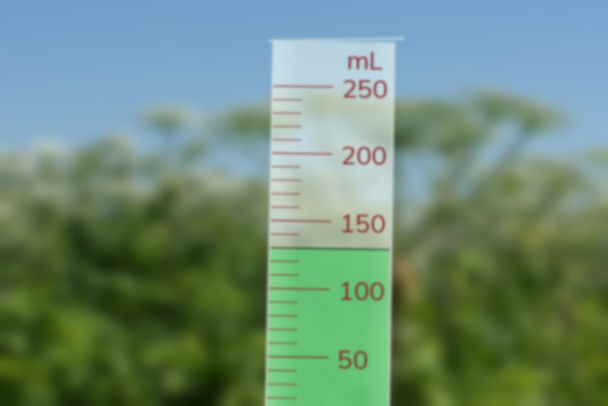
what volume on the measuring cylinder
130 mL
